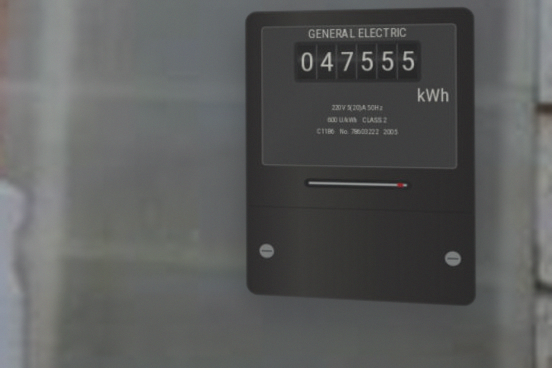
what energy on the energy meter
47555 kWh
